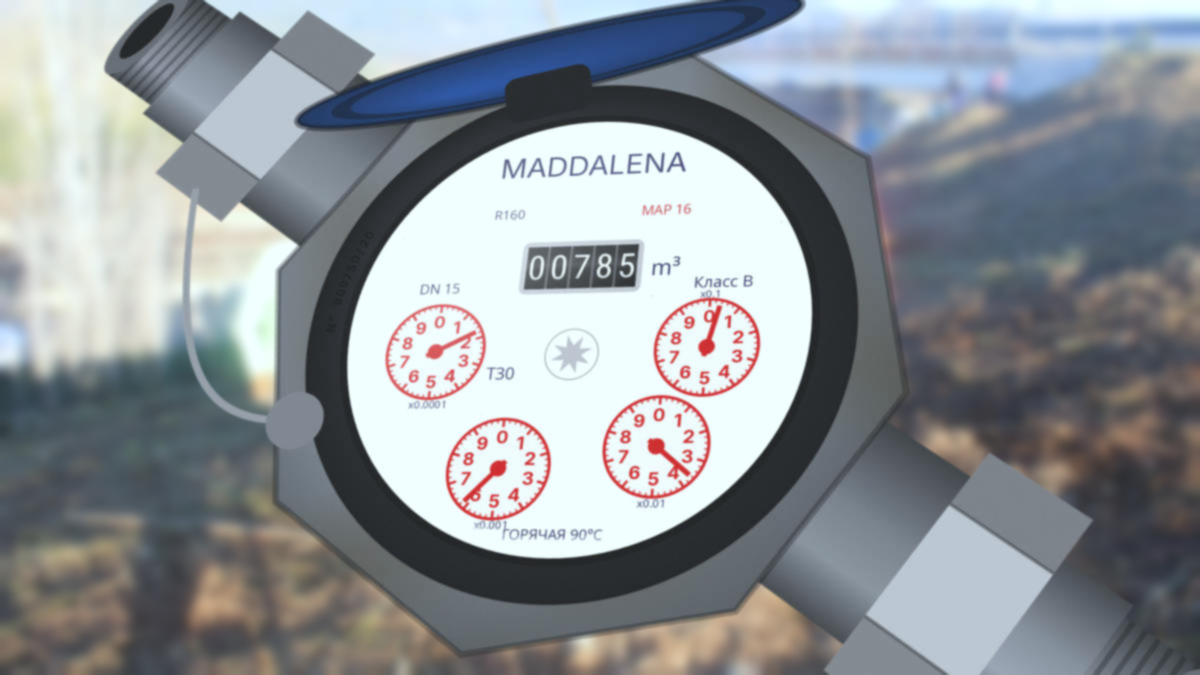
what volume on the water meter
785.0361 m³
